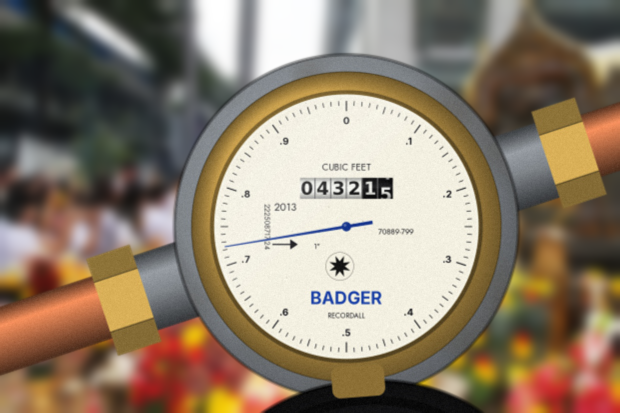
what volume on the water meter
43214.72 ft³
